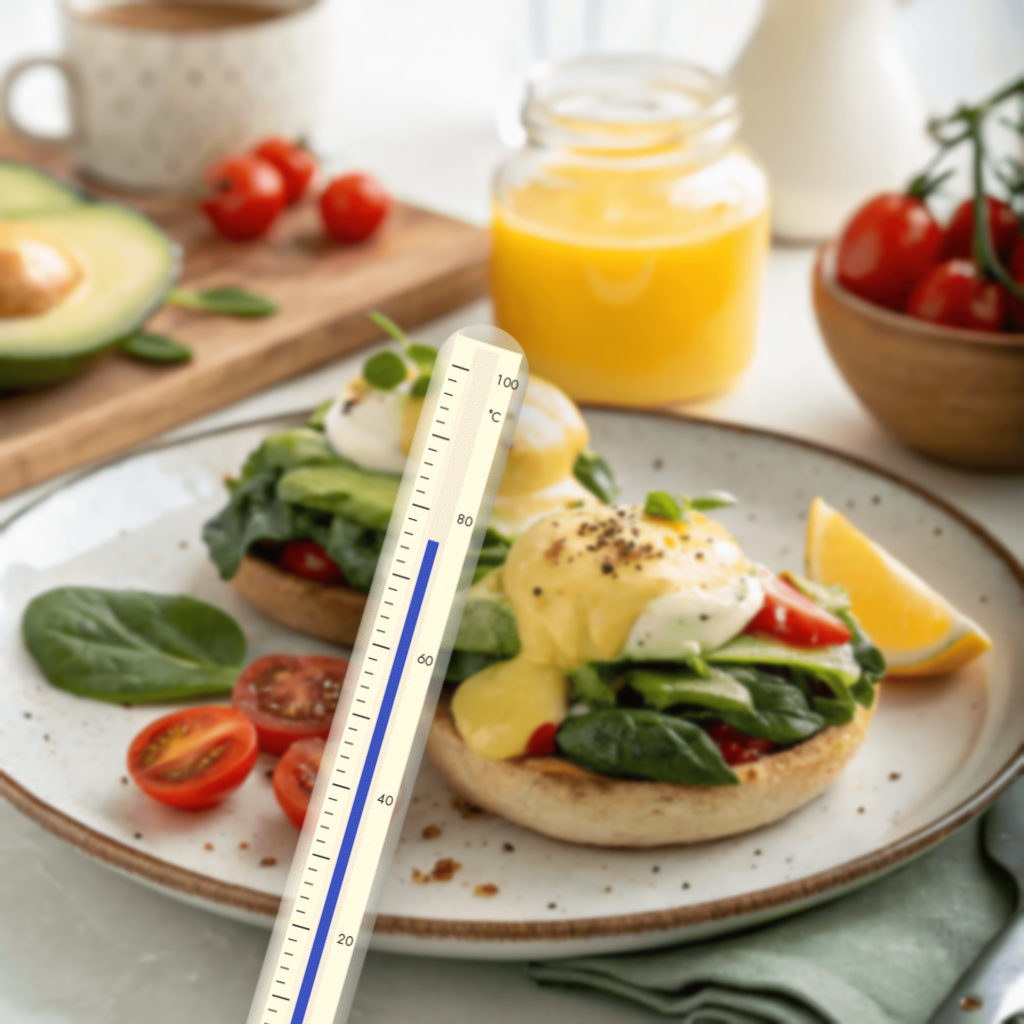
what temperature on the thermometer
76 °C
